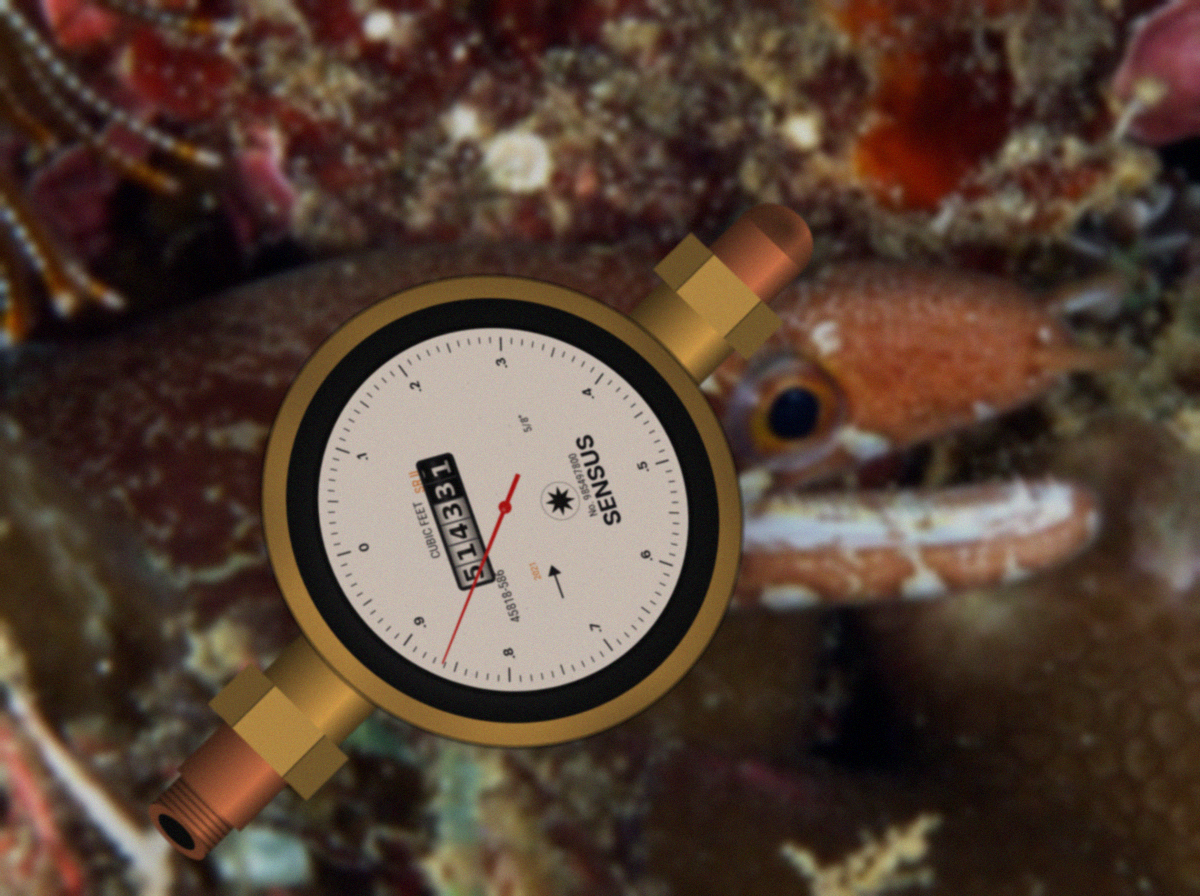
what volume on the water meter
514330.86 ft³
